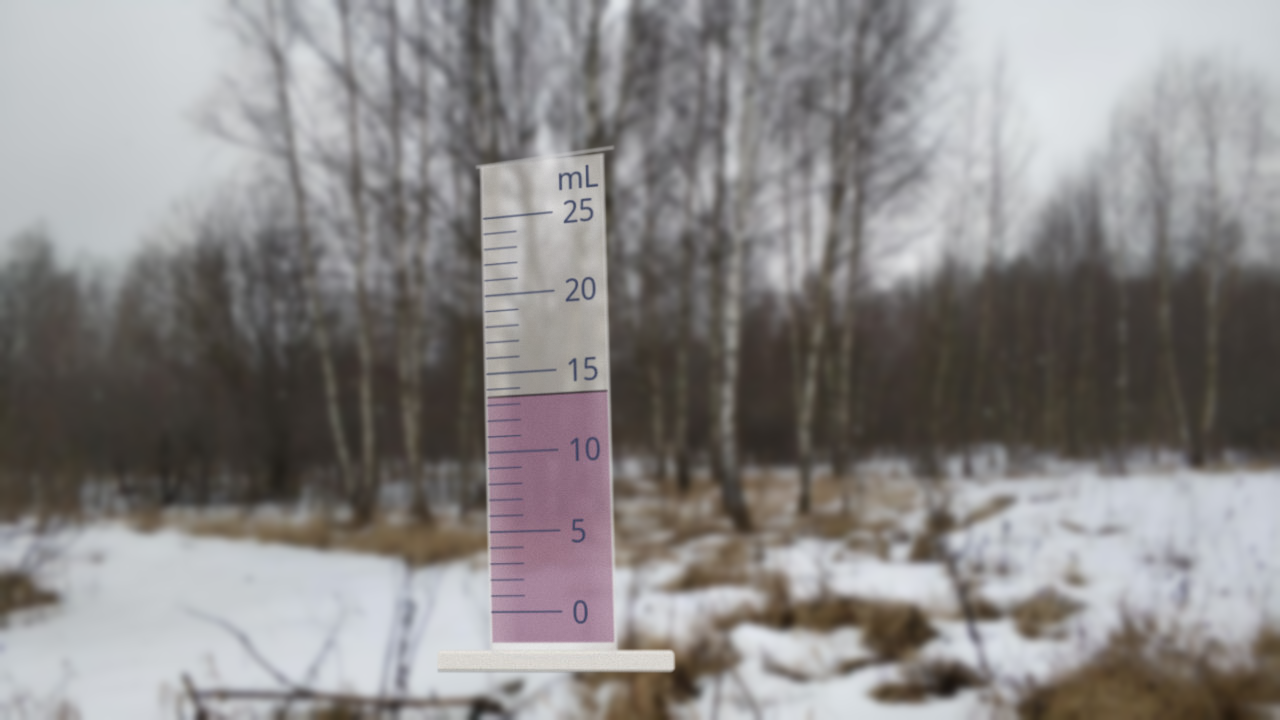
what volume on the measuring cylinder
13.5 mL
